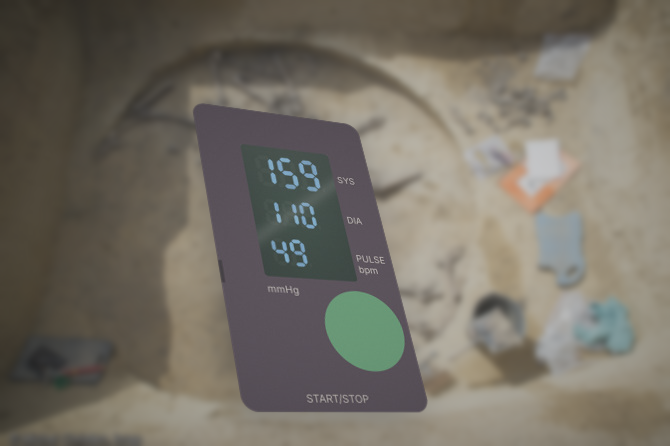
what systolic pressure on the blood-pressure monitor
159 mmHg
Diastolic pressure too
110 mmHg
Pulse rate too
49 bpm
